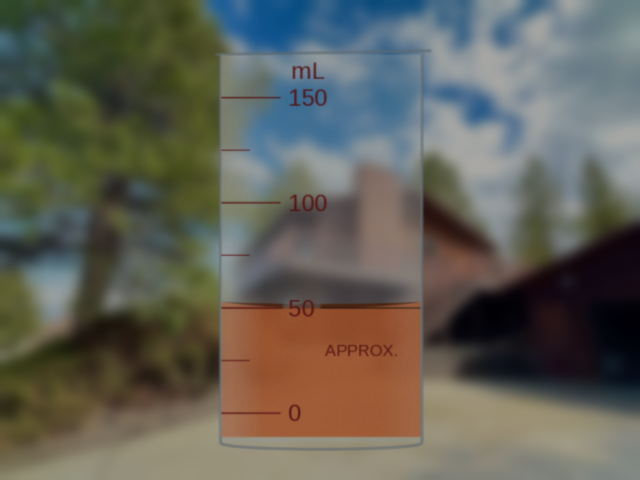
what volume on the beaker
50 mL
